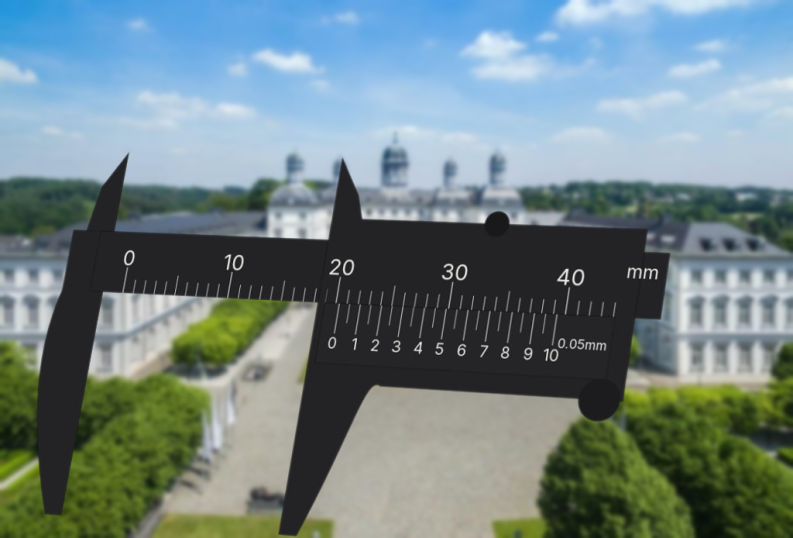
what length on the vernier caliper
20.3 mm
